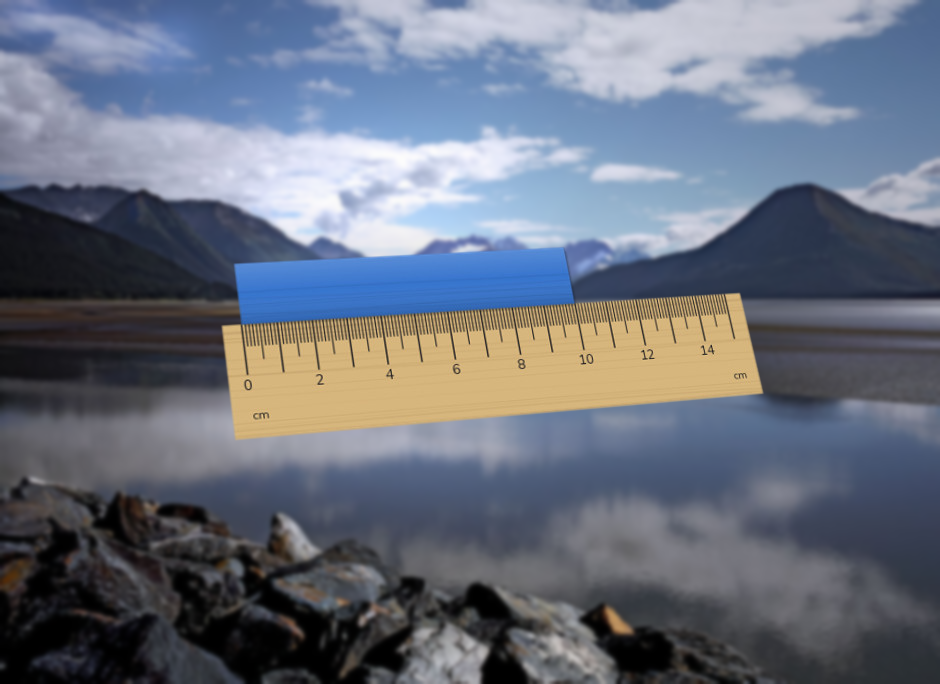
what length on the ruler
10 cm
